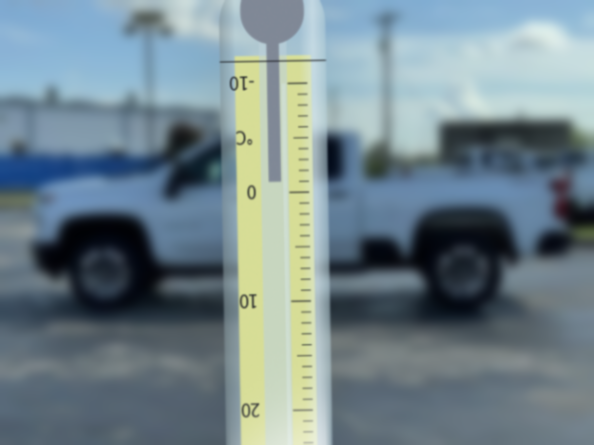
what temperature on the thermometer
-1 °C
